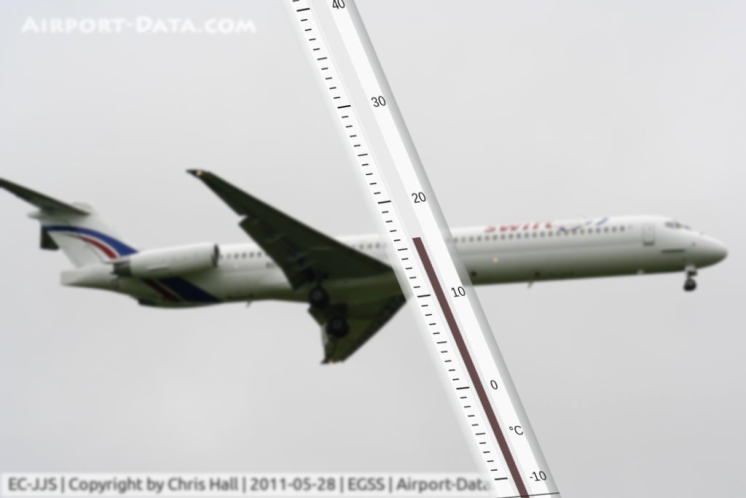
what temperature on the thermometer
16 °C
